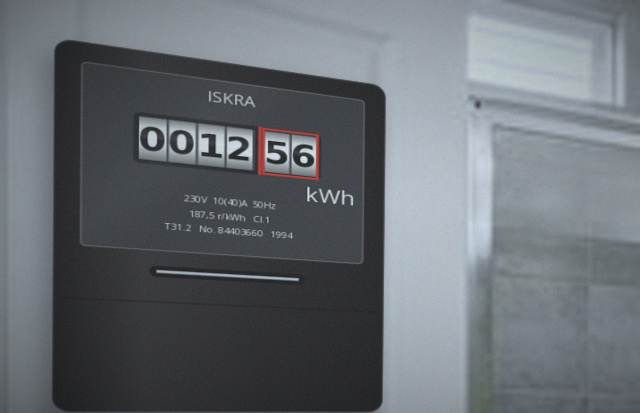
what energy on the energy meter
12.56 kWh
